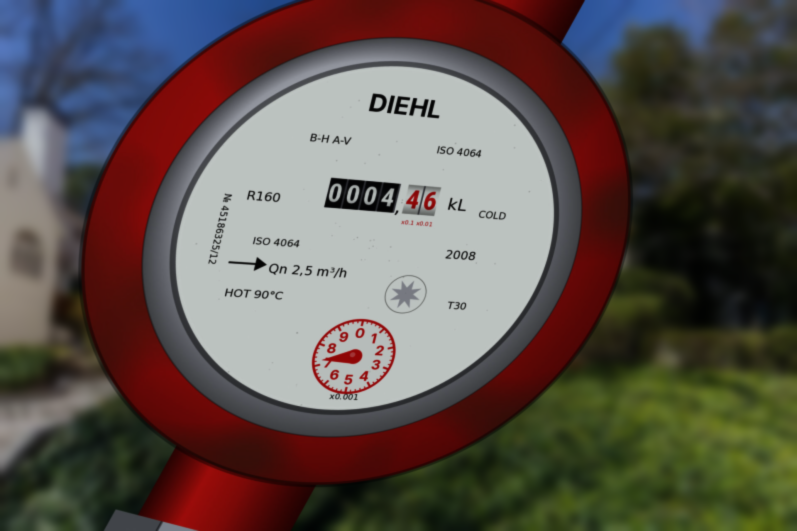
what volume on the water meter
4.467 kL
